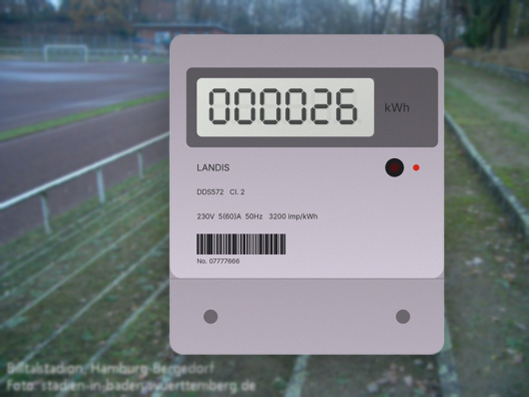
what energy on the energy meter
26 kWh
